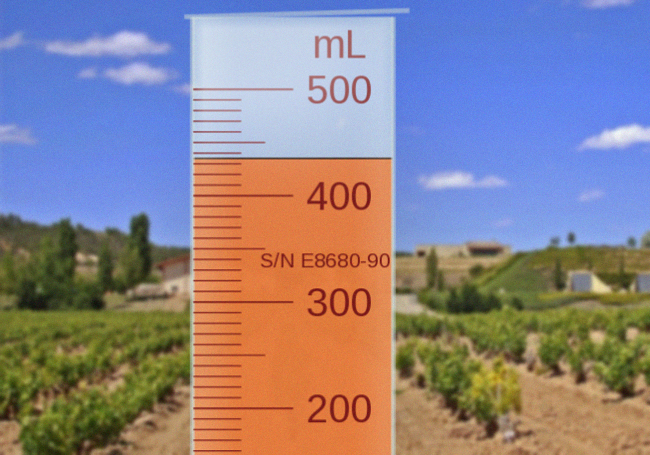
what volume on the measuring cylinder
435 mL
